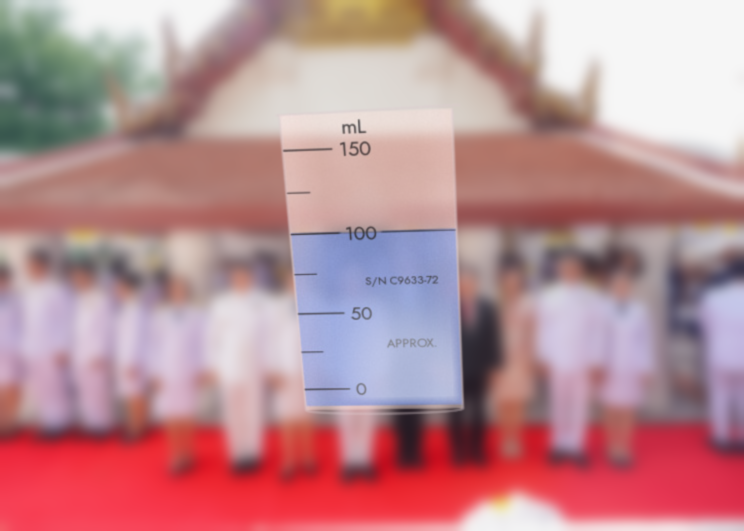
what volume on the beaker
100 mL
